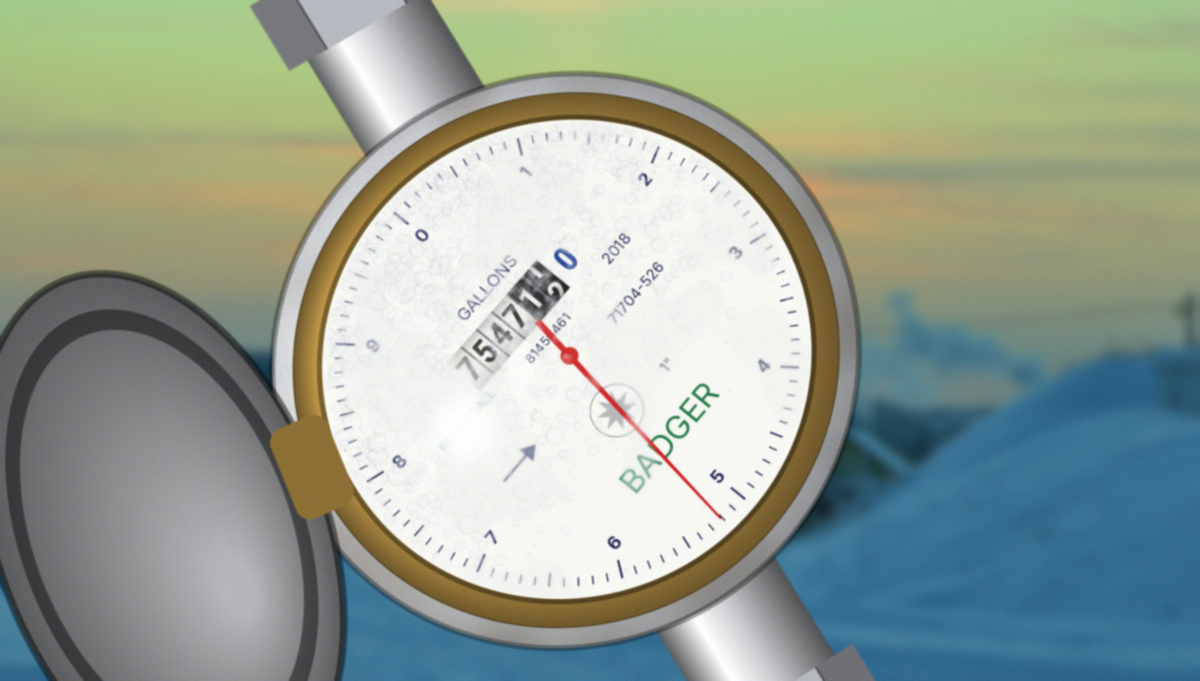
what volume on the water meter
7547115.2 gal
